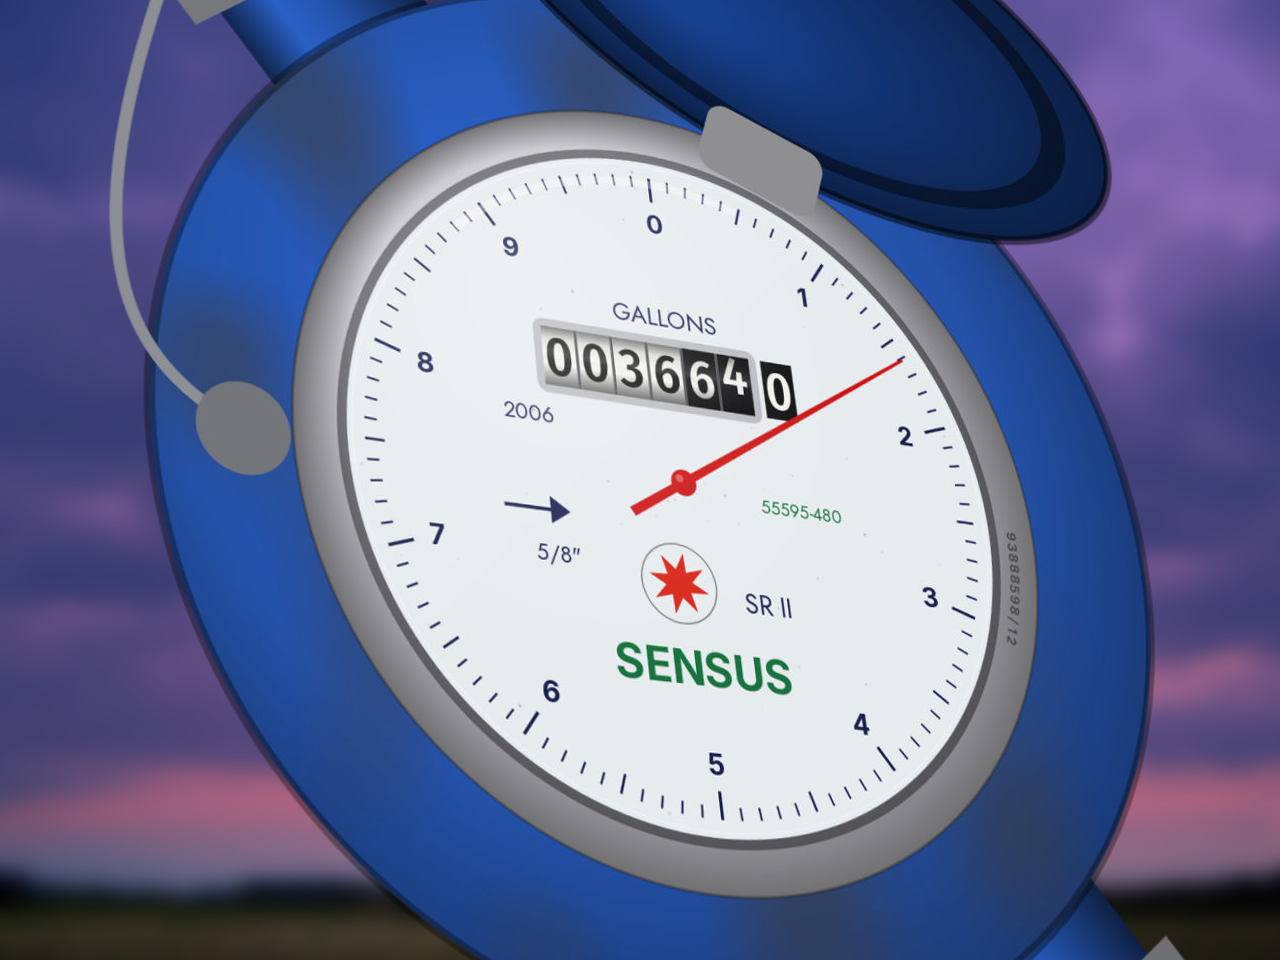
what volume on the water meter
36641.6 gal
